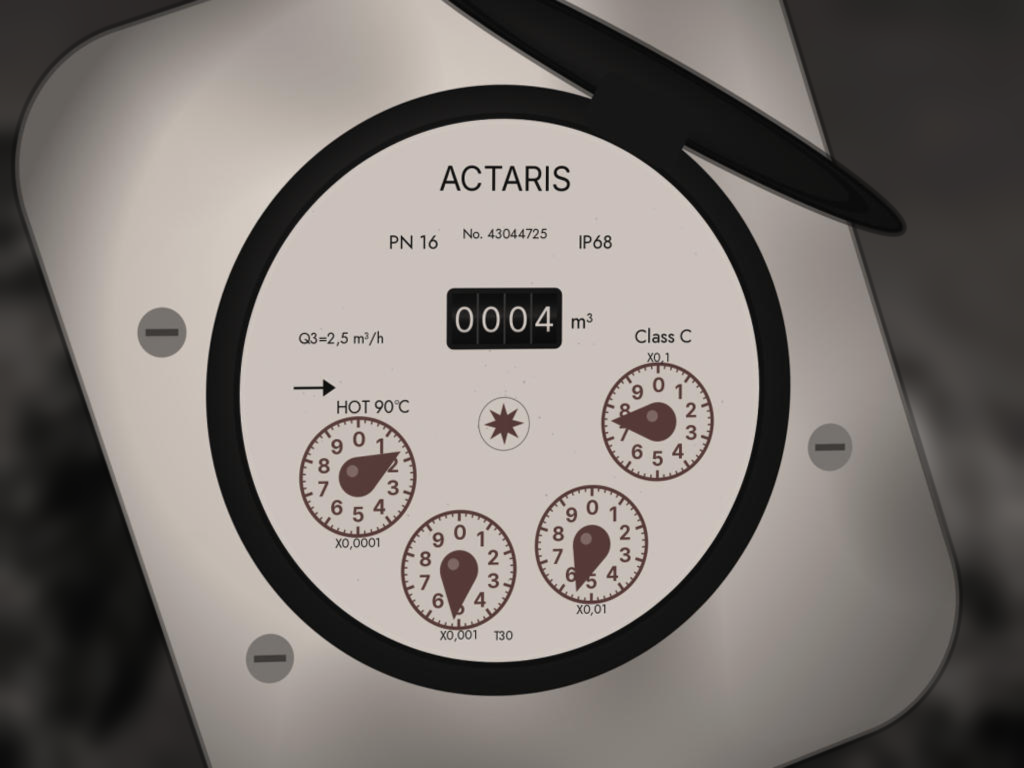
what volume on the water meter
4.7551 m³
